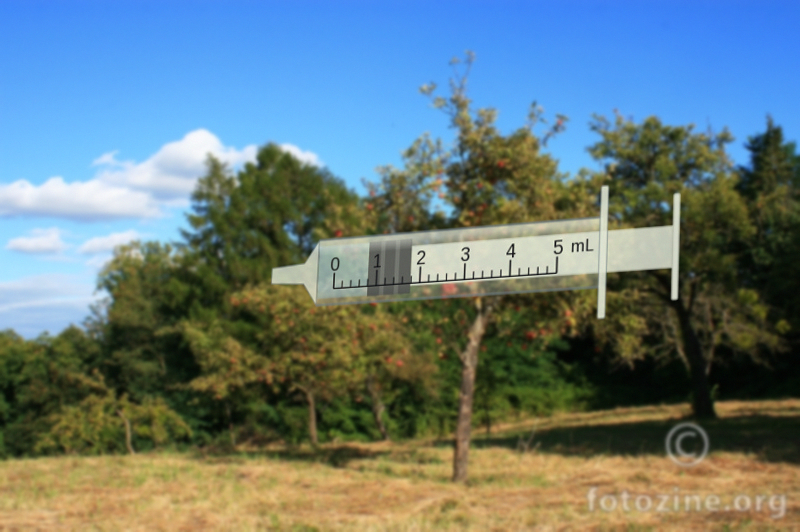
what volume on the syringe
0.8 mL
